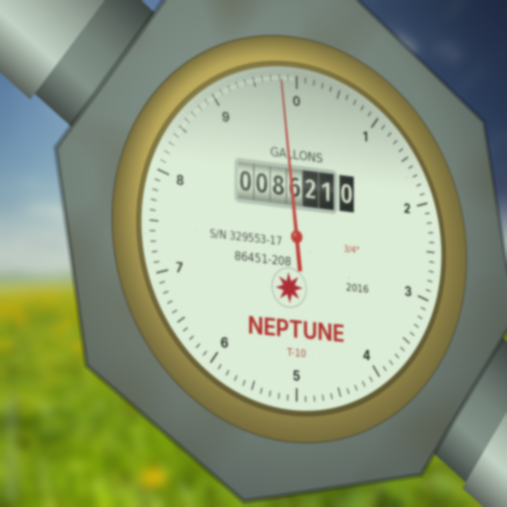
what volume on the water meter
86209.8 gal
